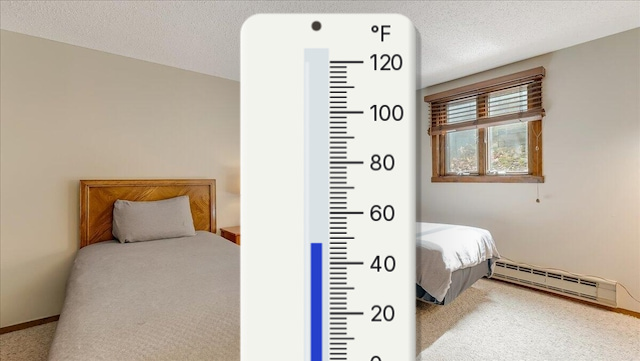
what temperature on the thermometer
48 °F
